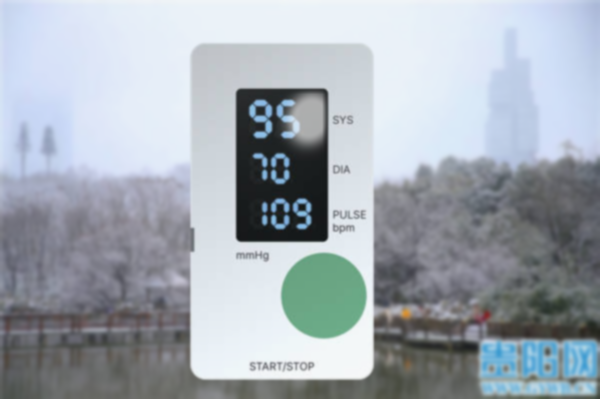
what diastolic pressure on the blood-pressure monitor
70 mmHg
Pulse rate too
109 bpm
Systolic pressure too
95 mmHg
